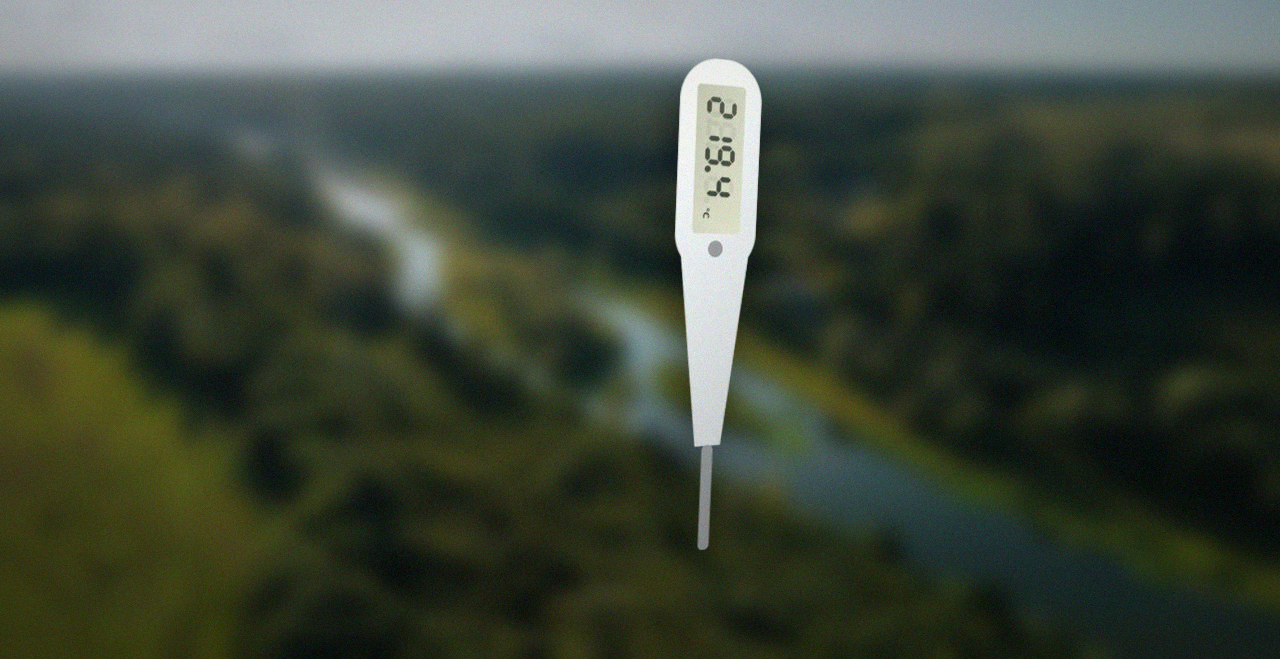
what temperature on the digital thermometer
219.4 °C
